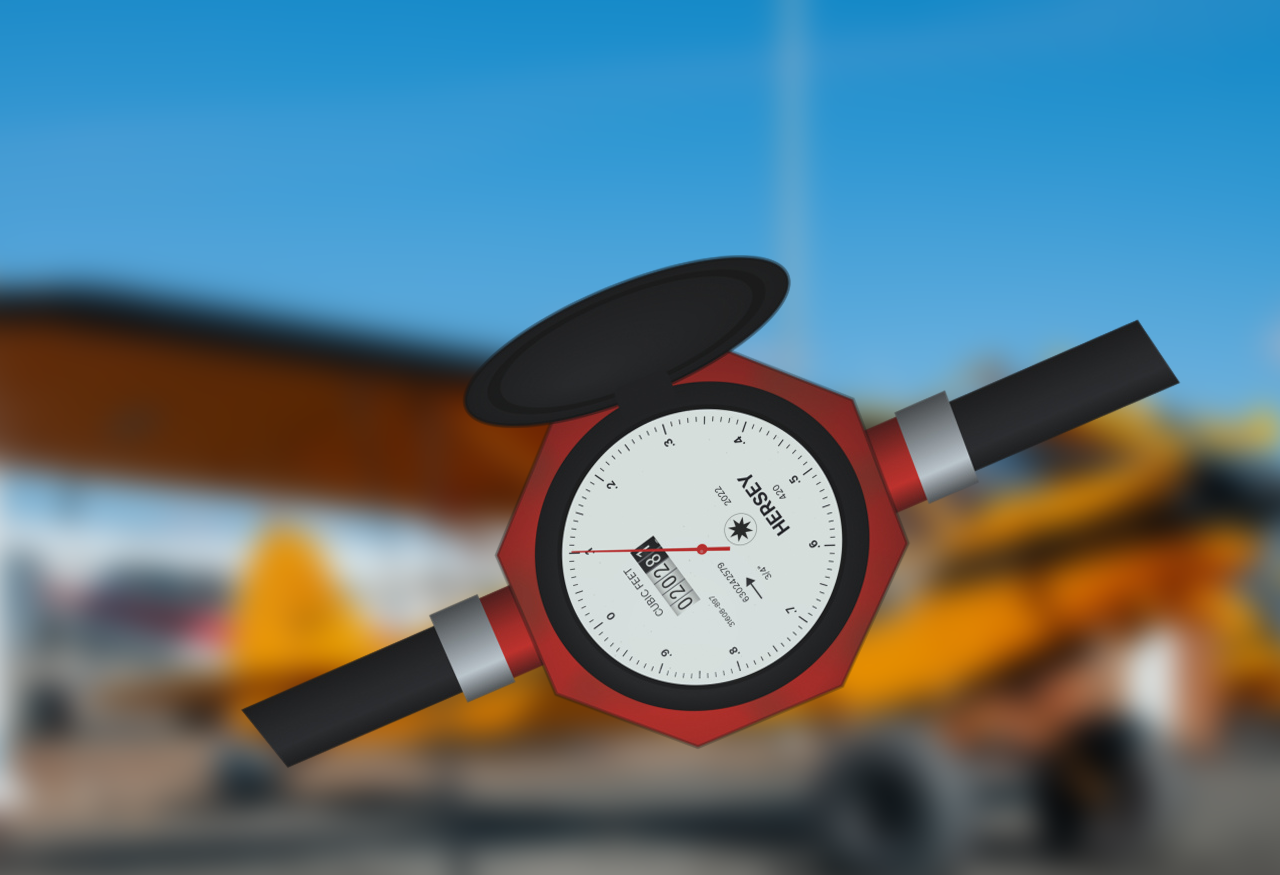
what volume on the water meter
20281.10 ft³
